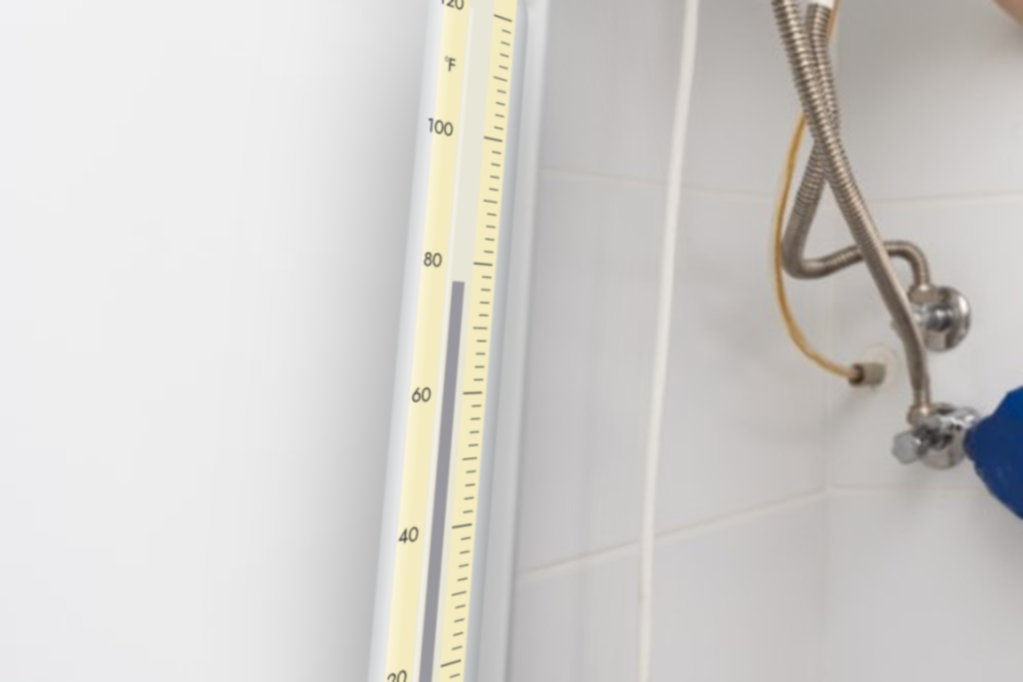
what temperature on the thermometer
77 °F
